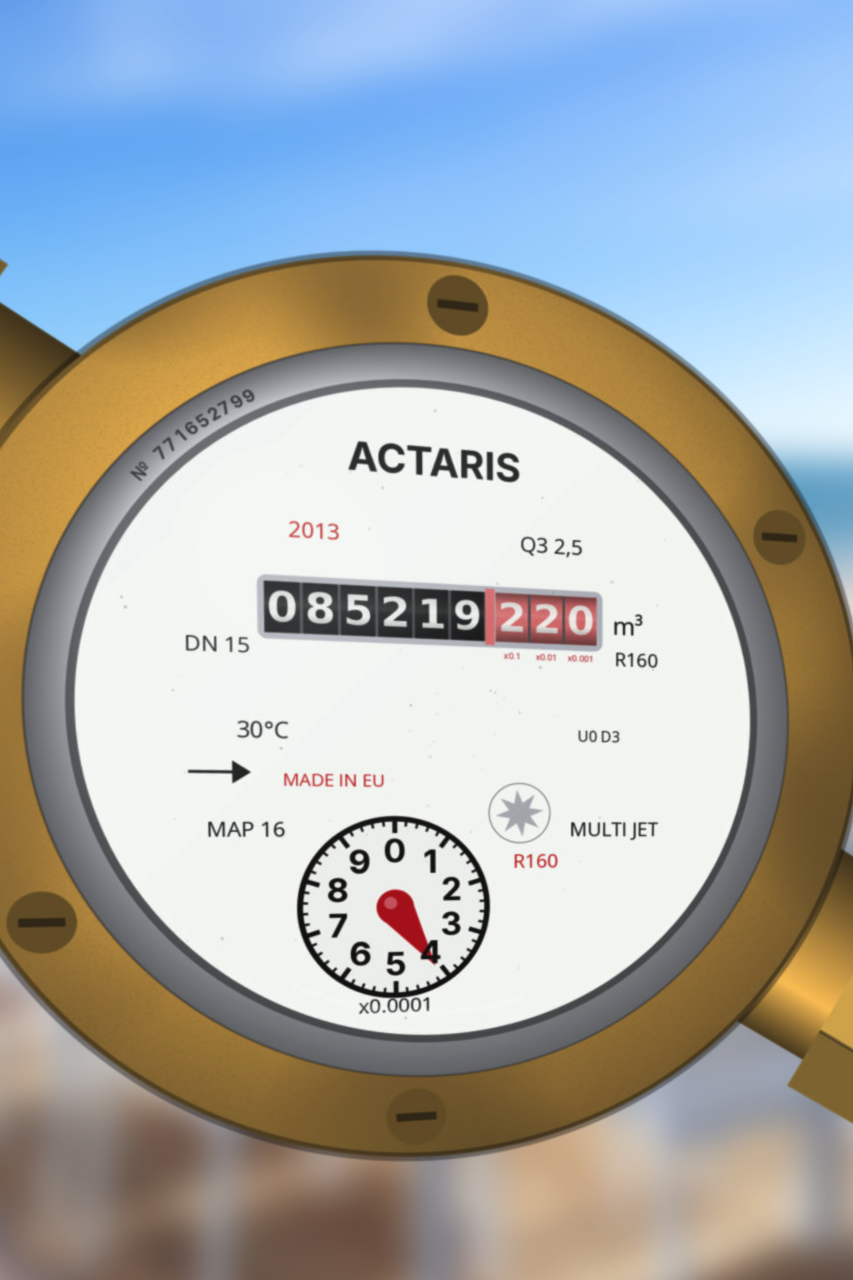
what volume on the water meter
85219.2204 m³
